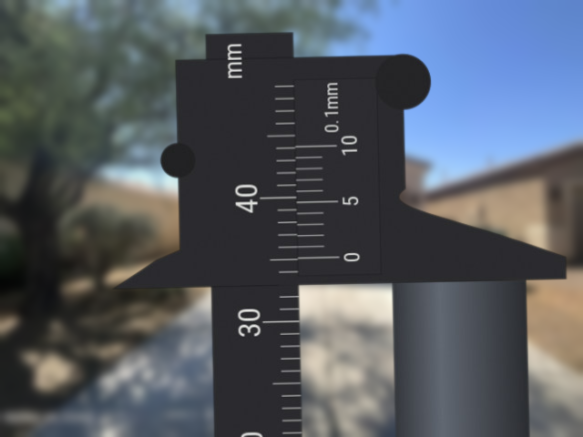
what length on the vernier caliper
35.1 mm
